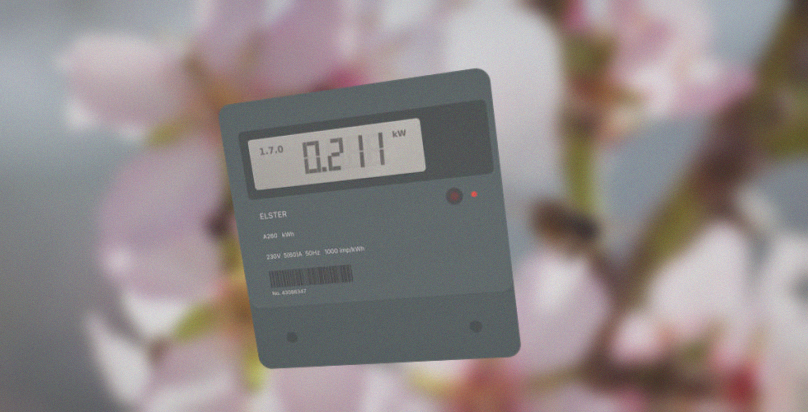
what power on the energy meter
0.211 kW
